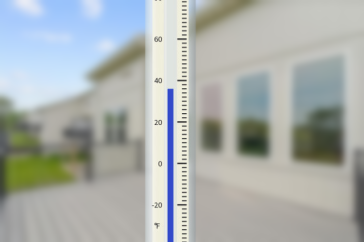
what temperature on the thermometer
36 °F
